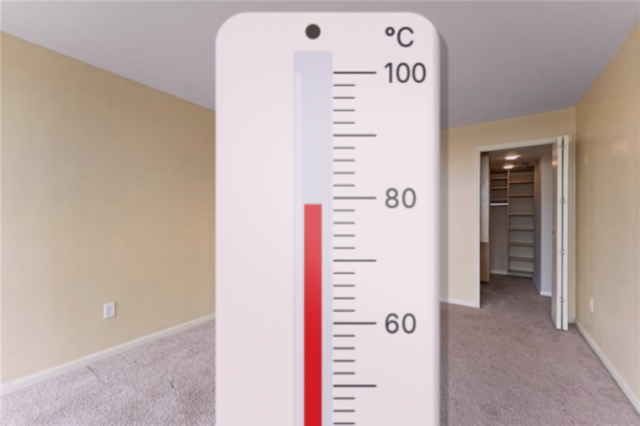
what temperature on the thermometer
79 °C
